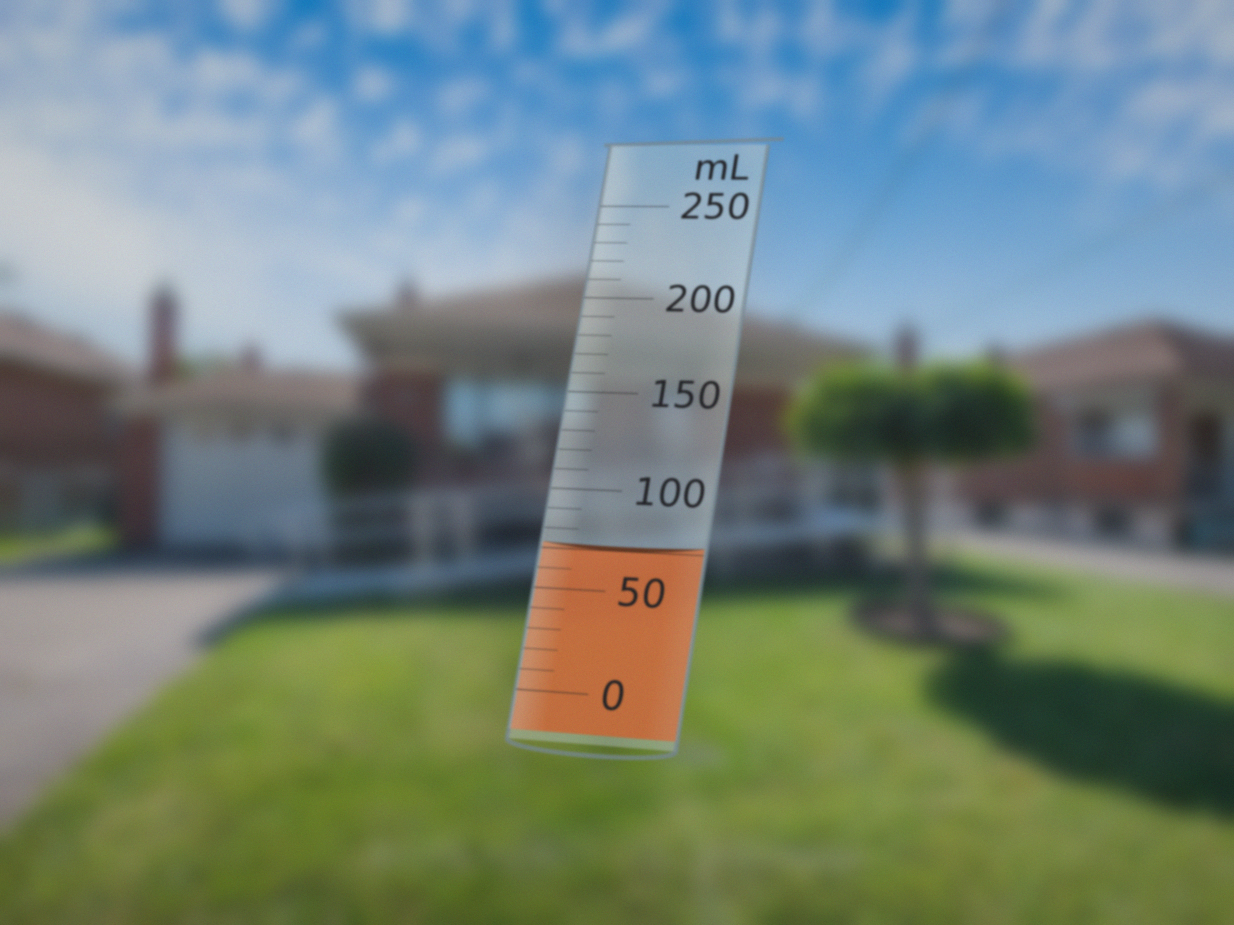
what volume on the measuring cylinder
70 mL
